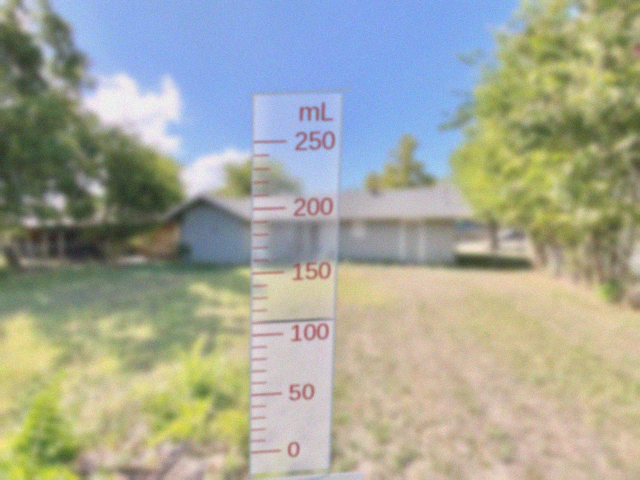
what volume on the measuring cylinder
110 mL
